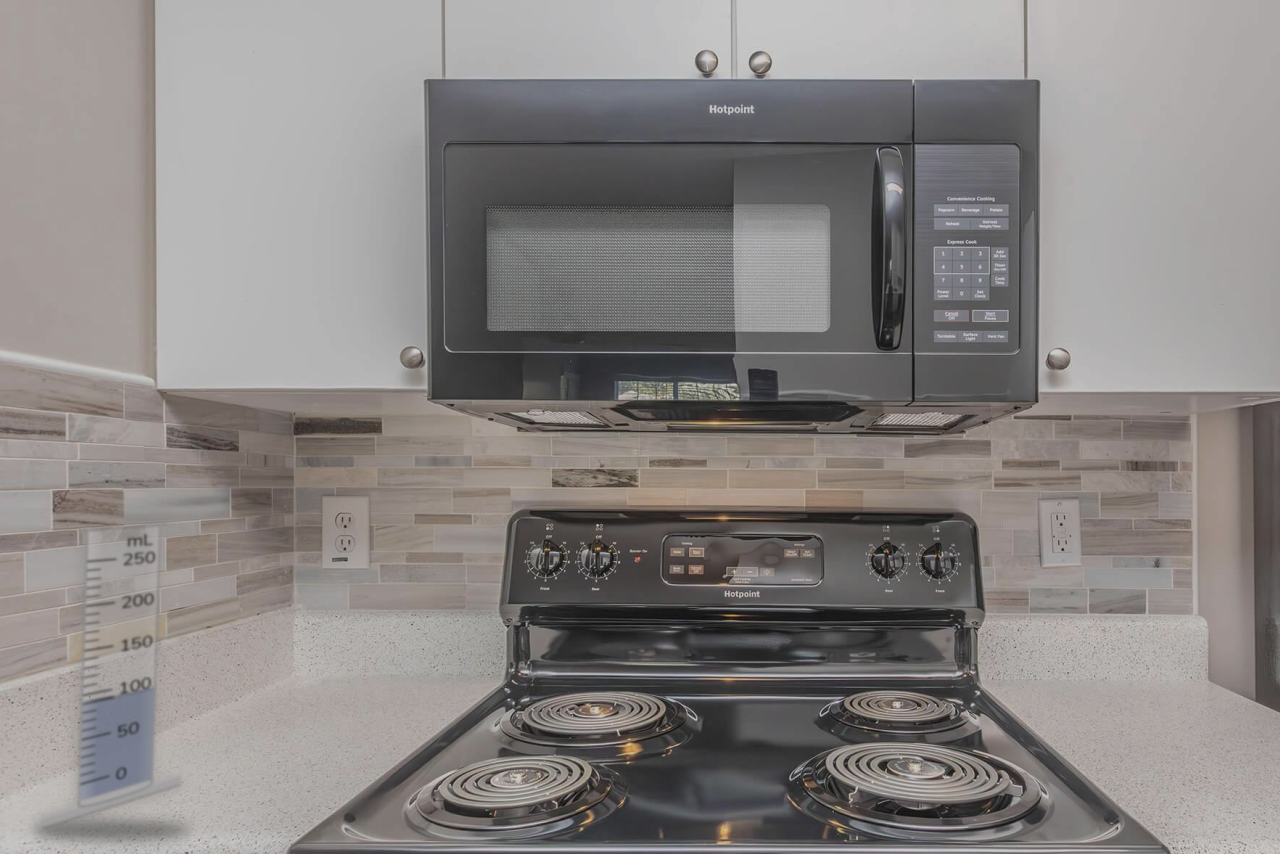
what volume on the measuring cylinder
90 mL
